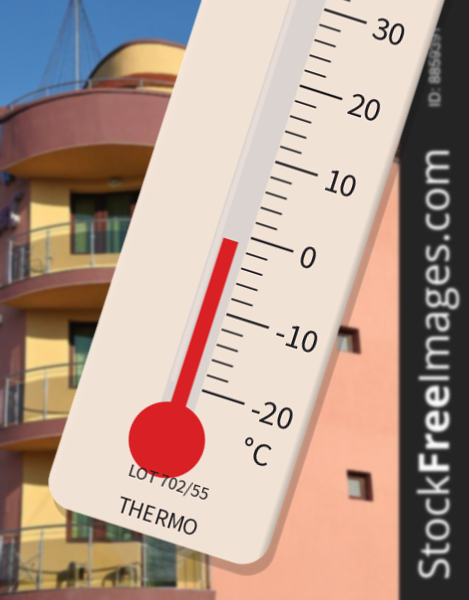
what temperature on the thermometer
-1 °C
